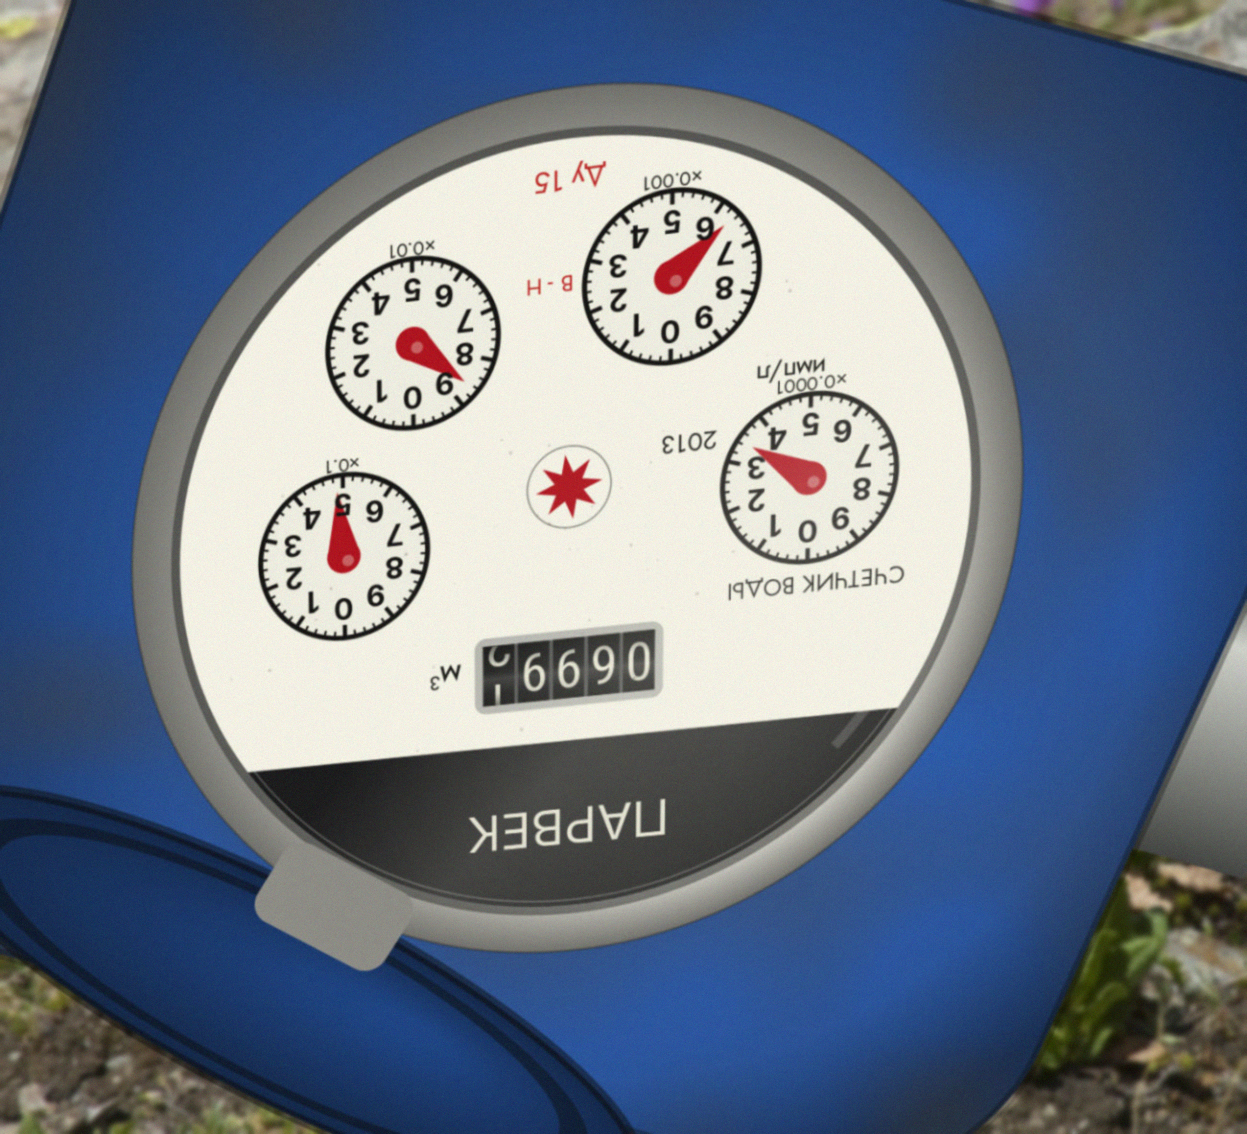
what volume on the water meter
6991.4863 m³
